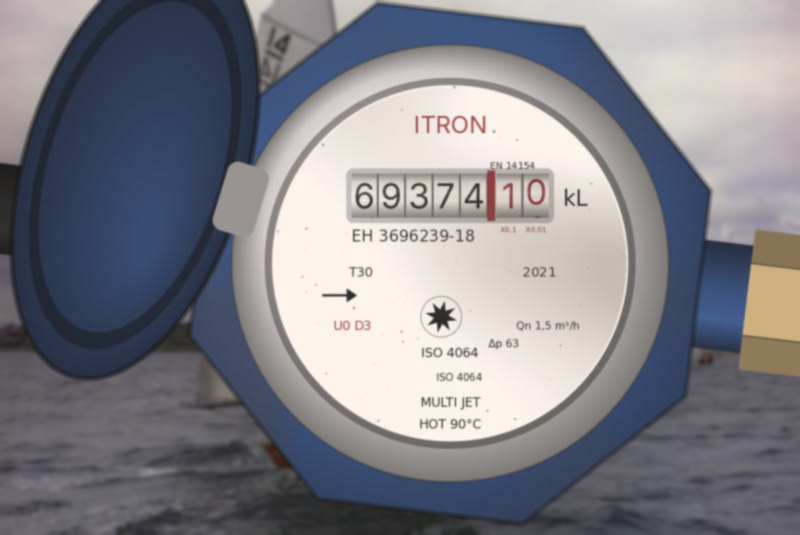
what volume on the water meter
69374.10 kL
